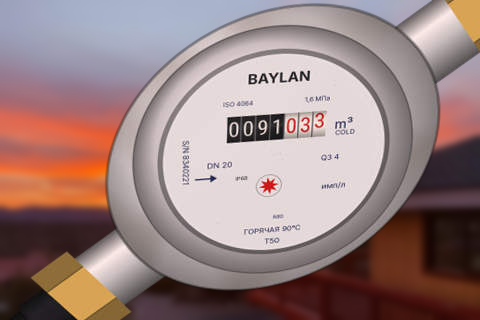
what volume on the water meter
91.033 m³
